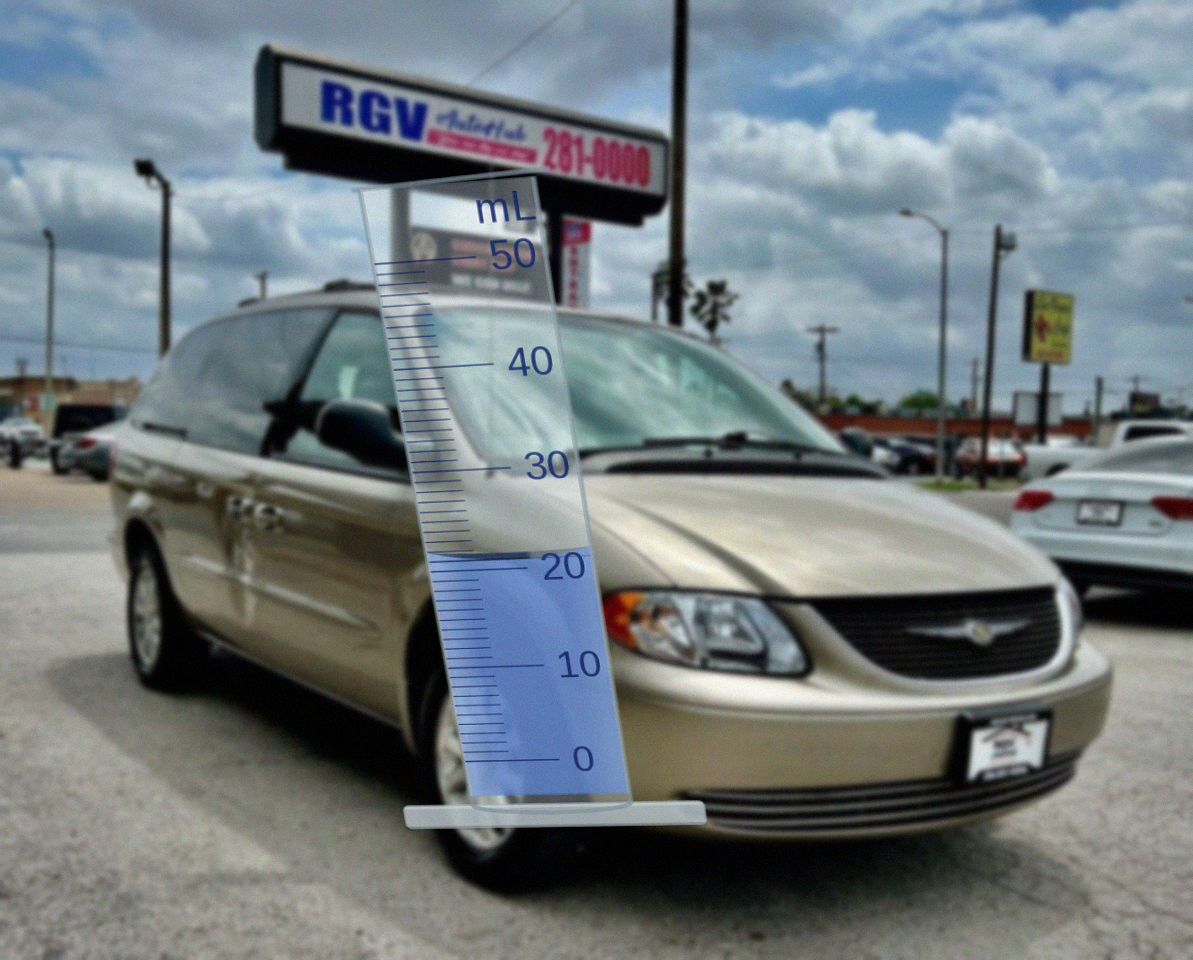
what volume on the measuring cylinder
21 mL
